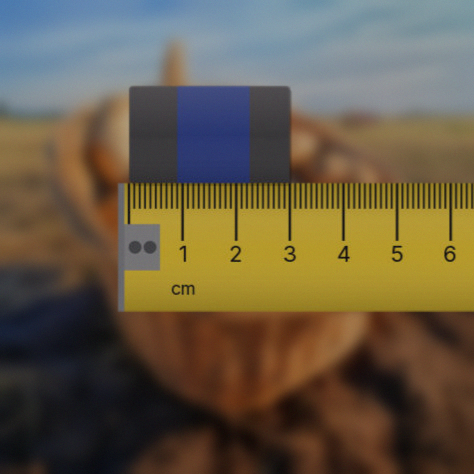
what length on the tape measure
3 cm
